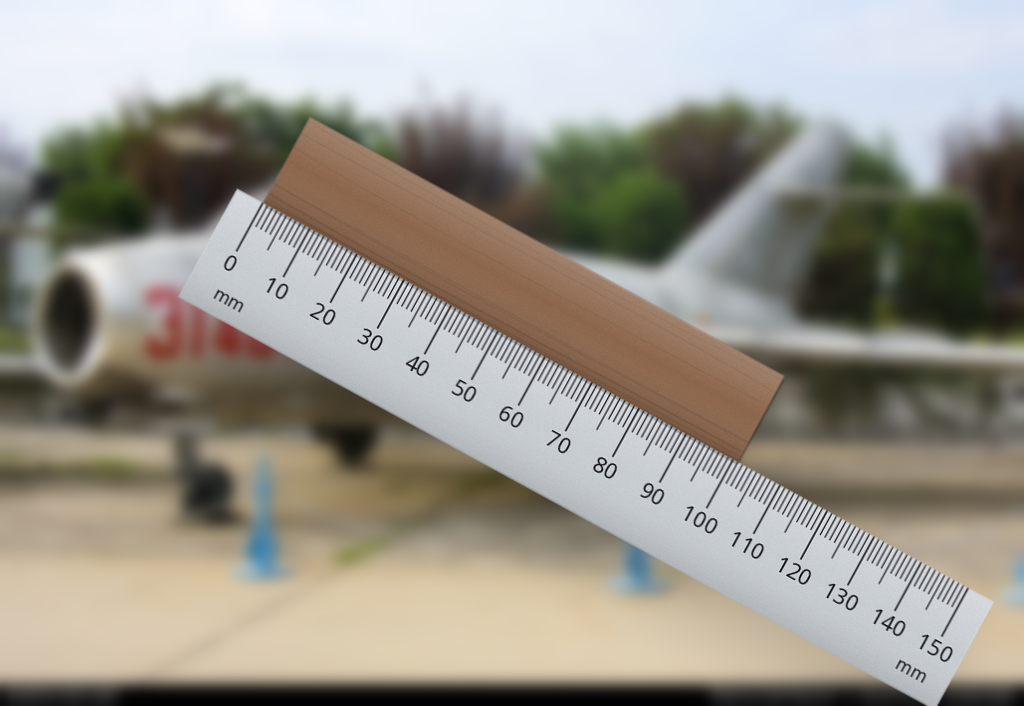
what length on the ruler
101 mm
